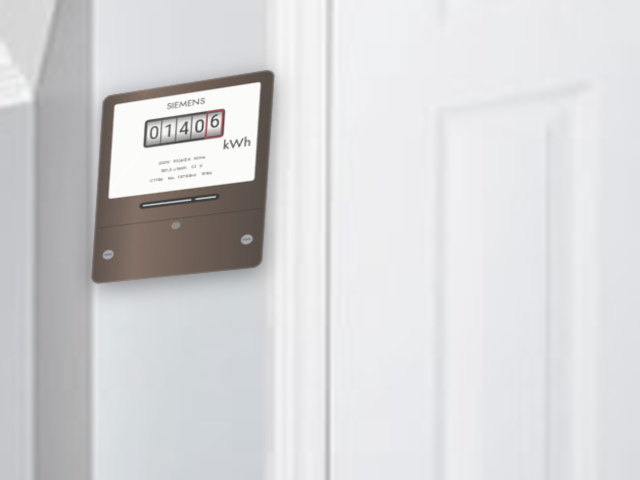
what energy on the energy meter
140.6 kWh
